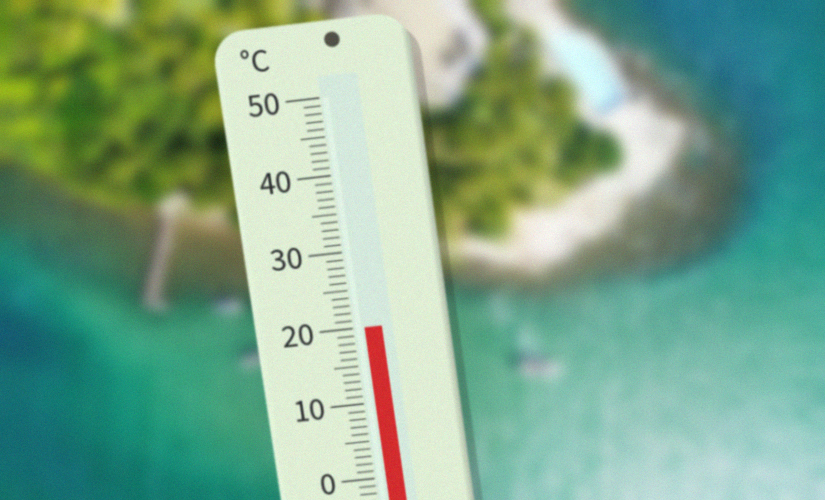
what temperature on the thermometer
20 °C
